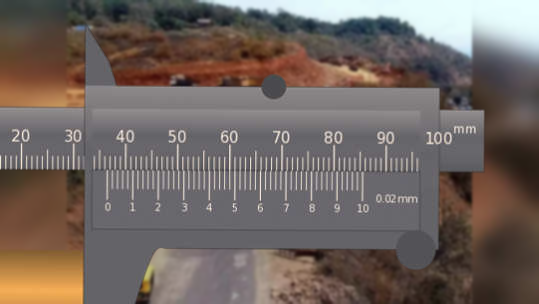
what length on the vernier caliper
36.5 mm
